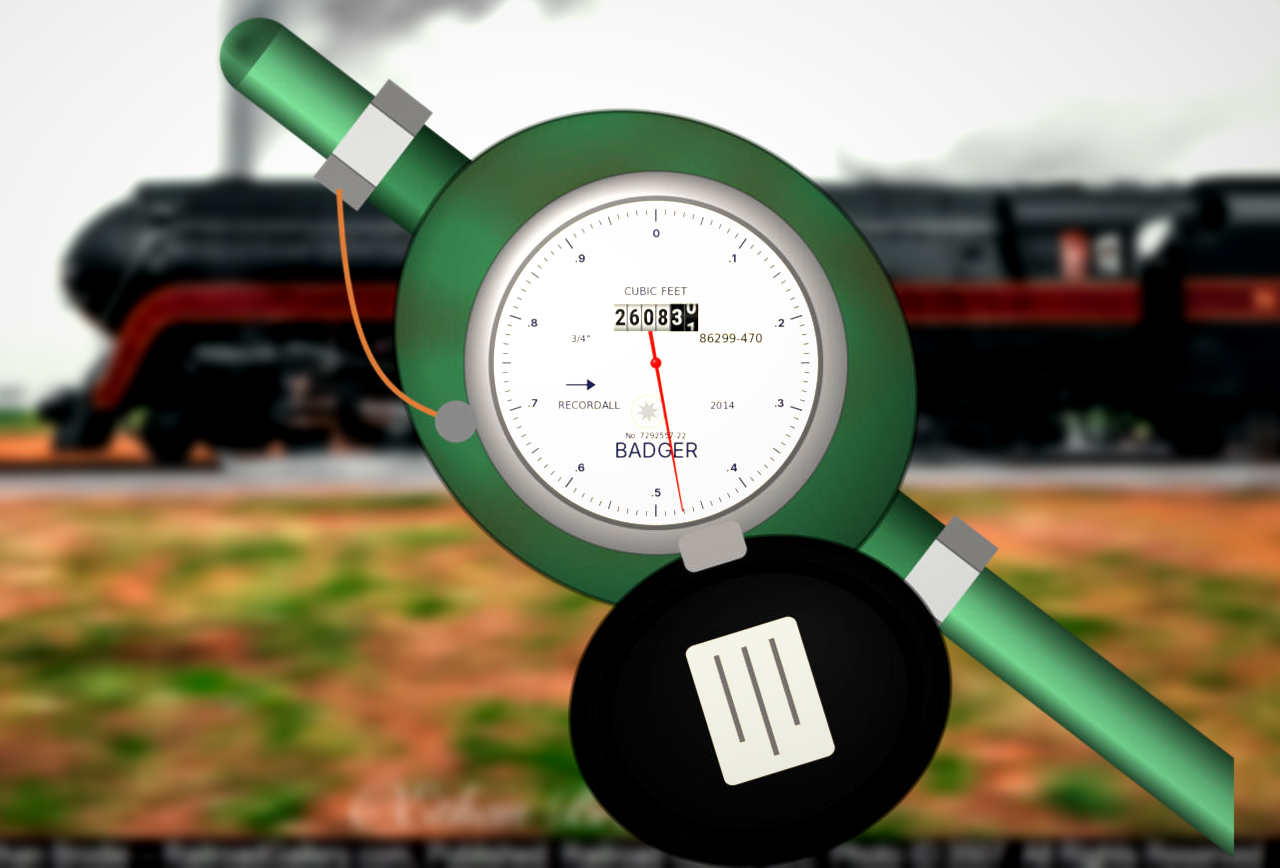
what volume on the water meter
260830.47 ft³
